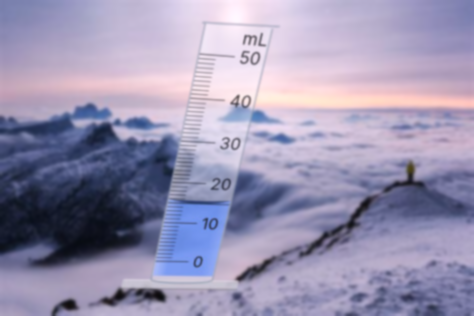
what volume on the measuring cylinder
15 mL
